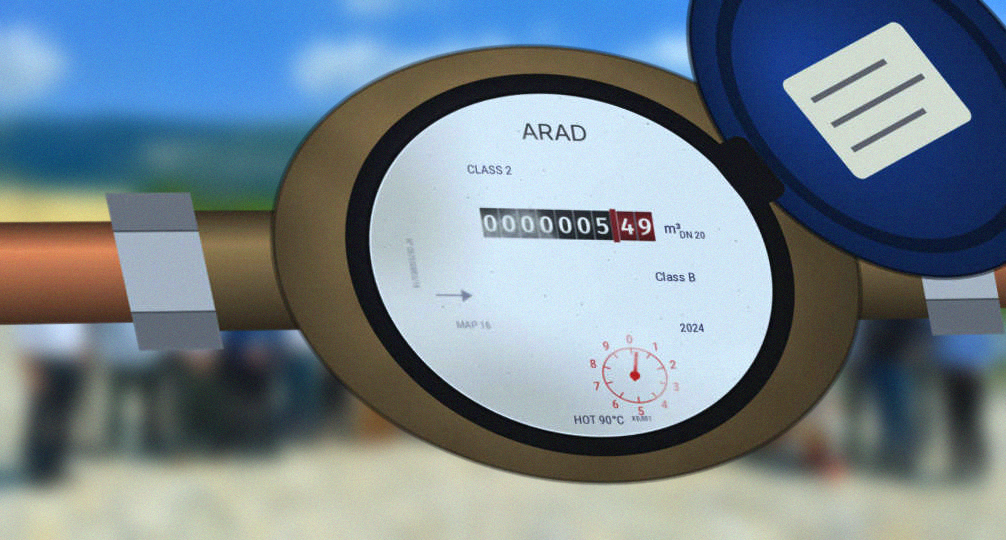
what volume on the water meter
5.490 m³
